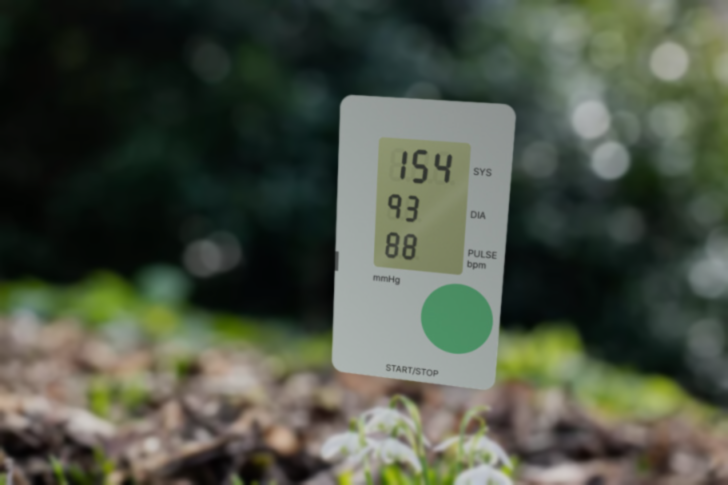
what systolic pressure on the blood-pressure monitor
154 mmHg
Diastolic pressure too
93 mmHg
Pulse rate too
88 bpm
